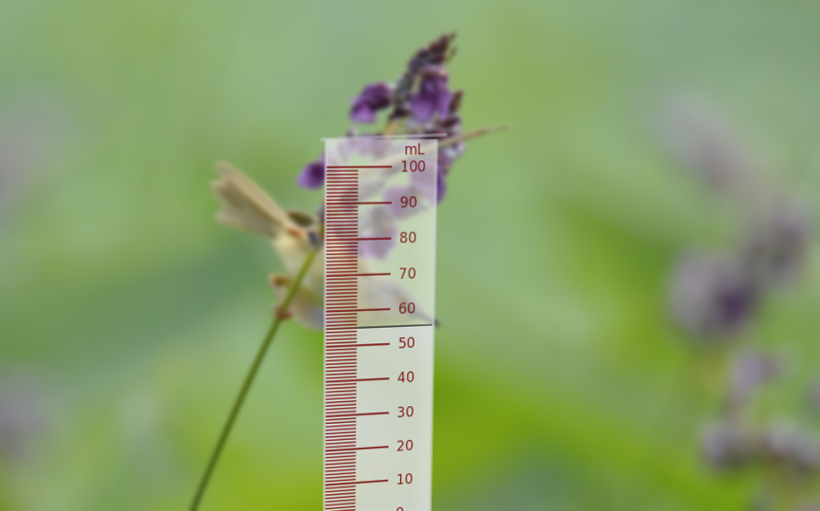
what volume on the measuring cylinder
55 mL
